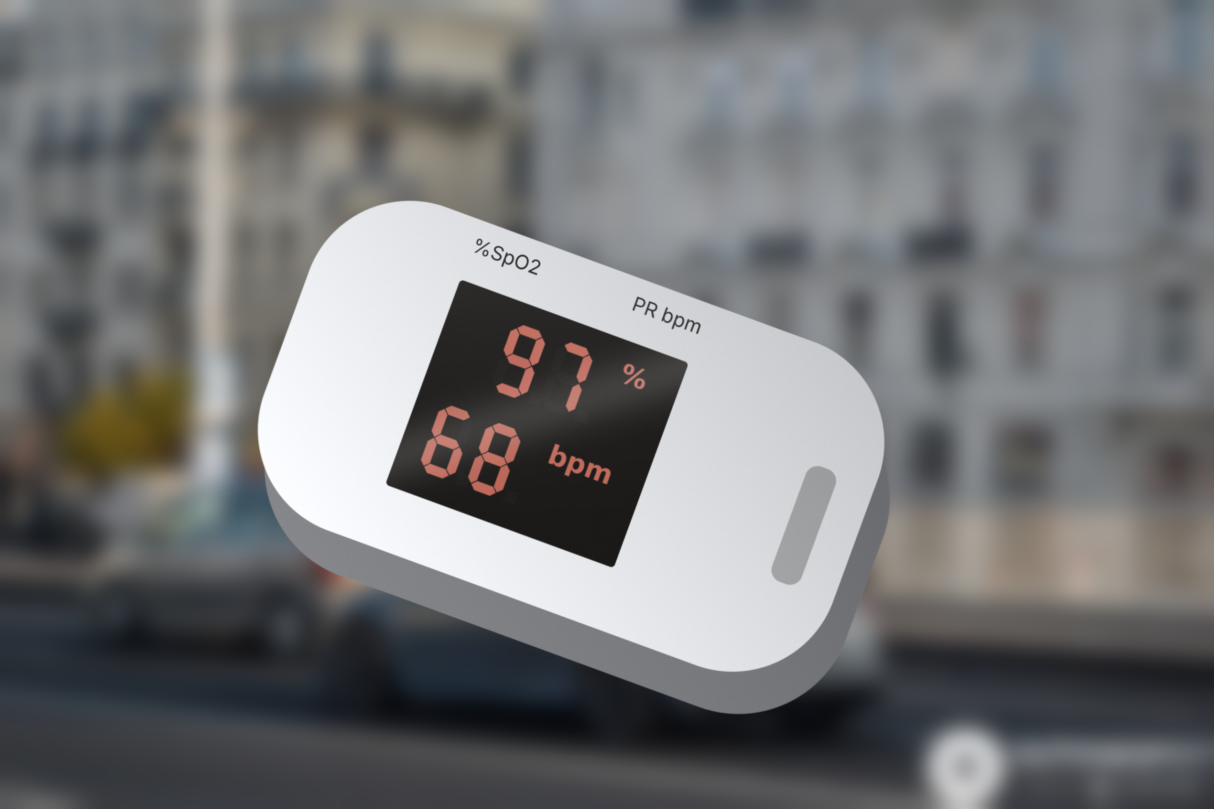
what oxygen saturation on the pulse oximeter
97 %
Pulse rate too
68 bpm
